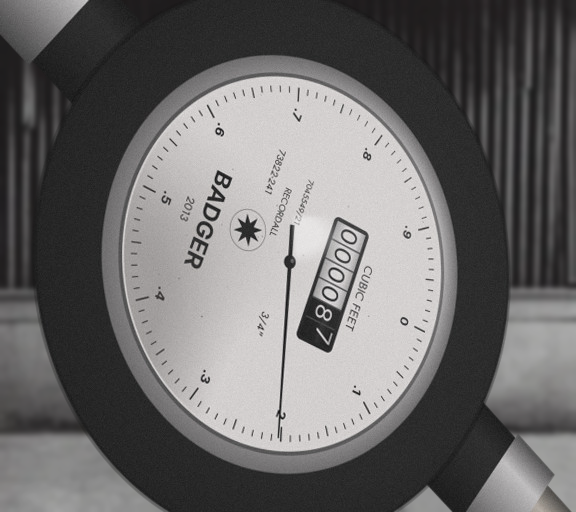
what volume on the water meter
87.20 ft³
